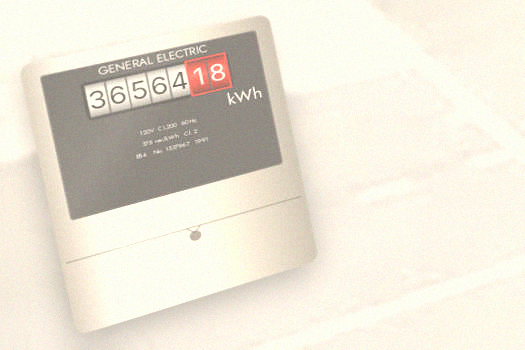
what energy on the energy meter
36564.18 kWh
